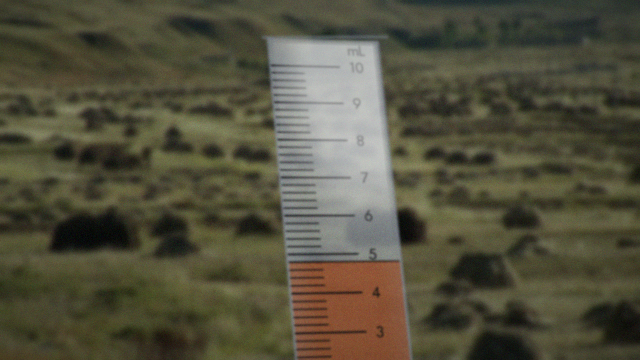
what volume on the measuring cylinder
4.8 mL
